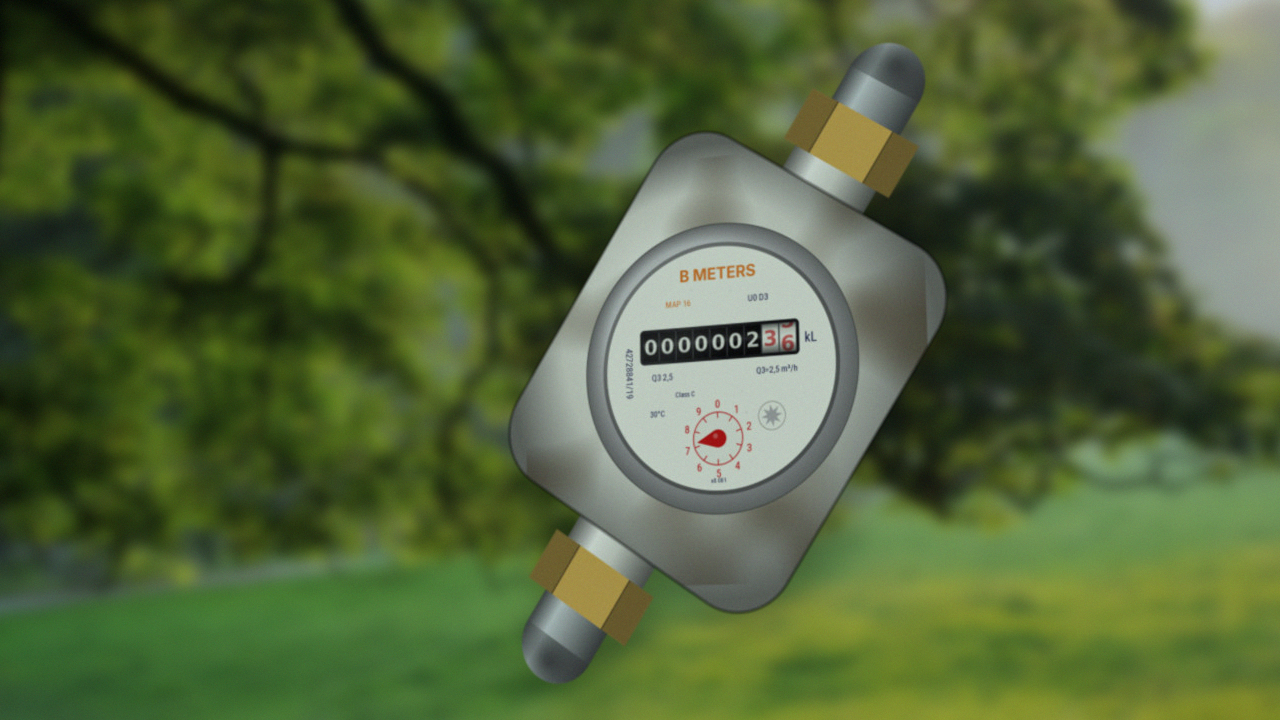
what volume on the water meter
2.357 kL
